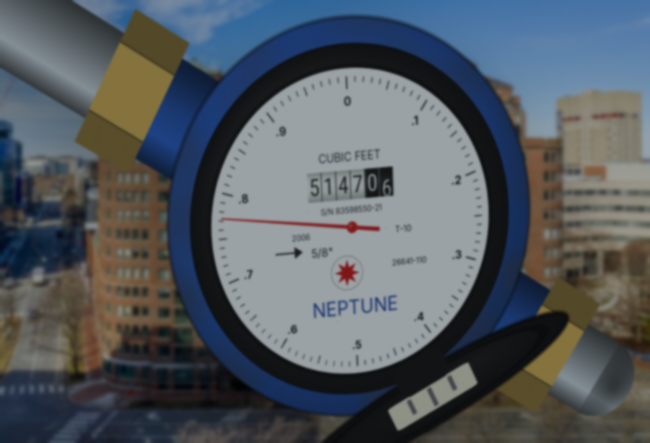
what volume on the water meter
514705.77 ft³
